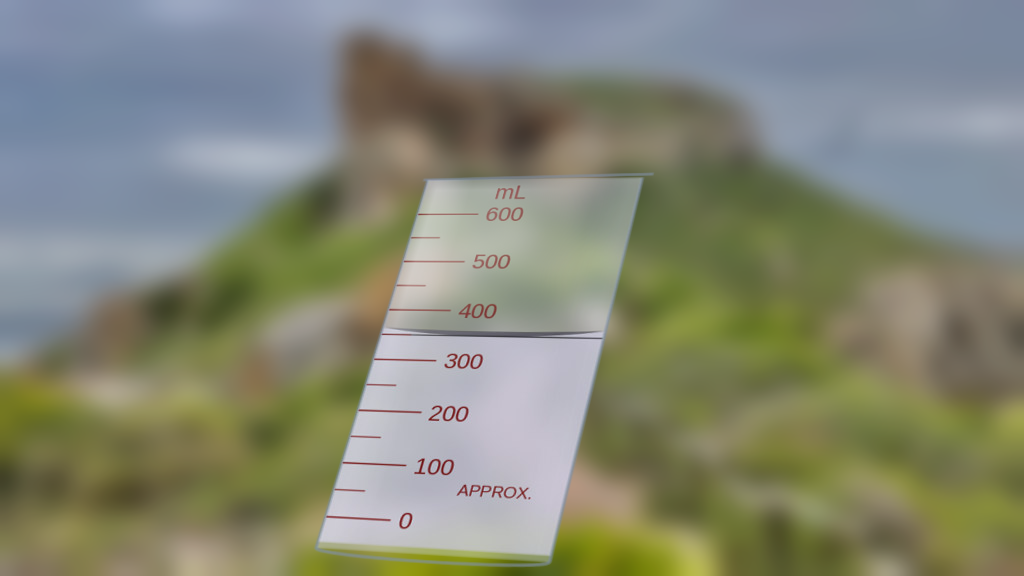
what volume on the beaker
350 mL
